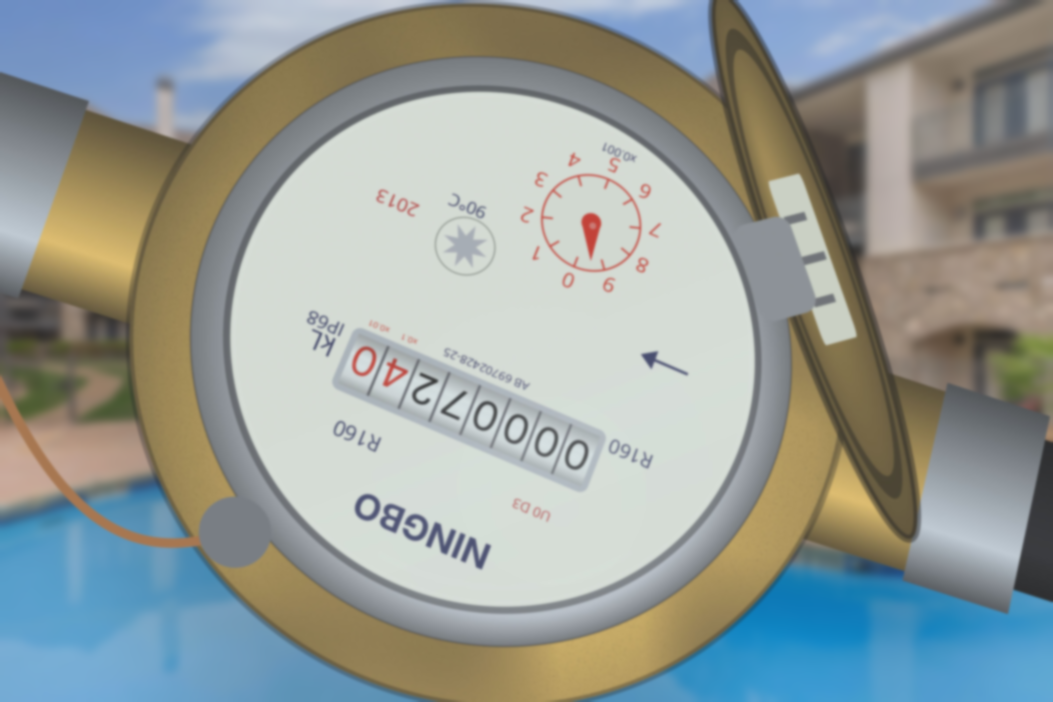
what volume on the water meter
72.399 kL
